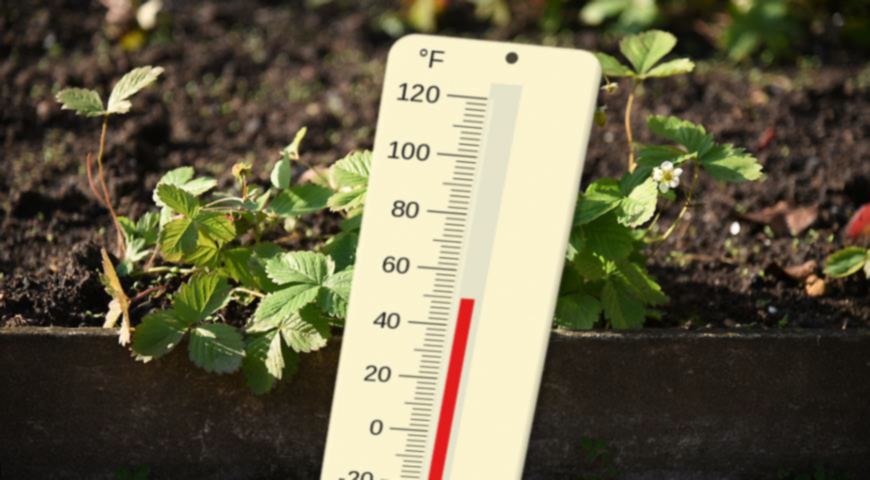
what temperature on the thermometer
50 °F
